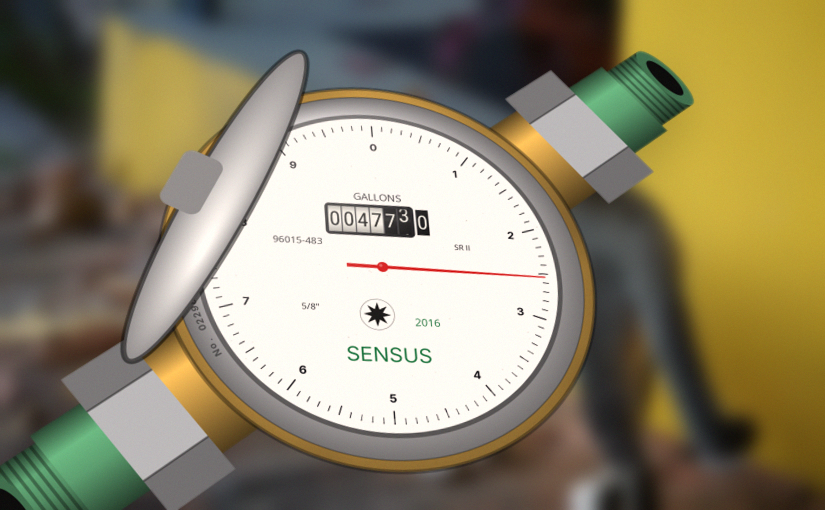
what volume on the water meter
47732.5 gal
